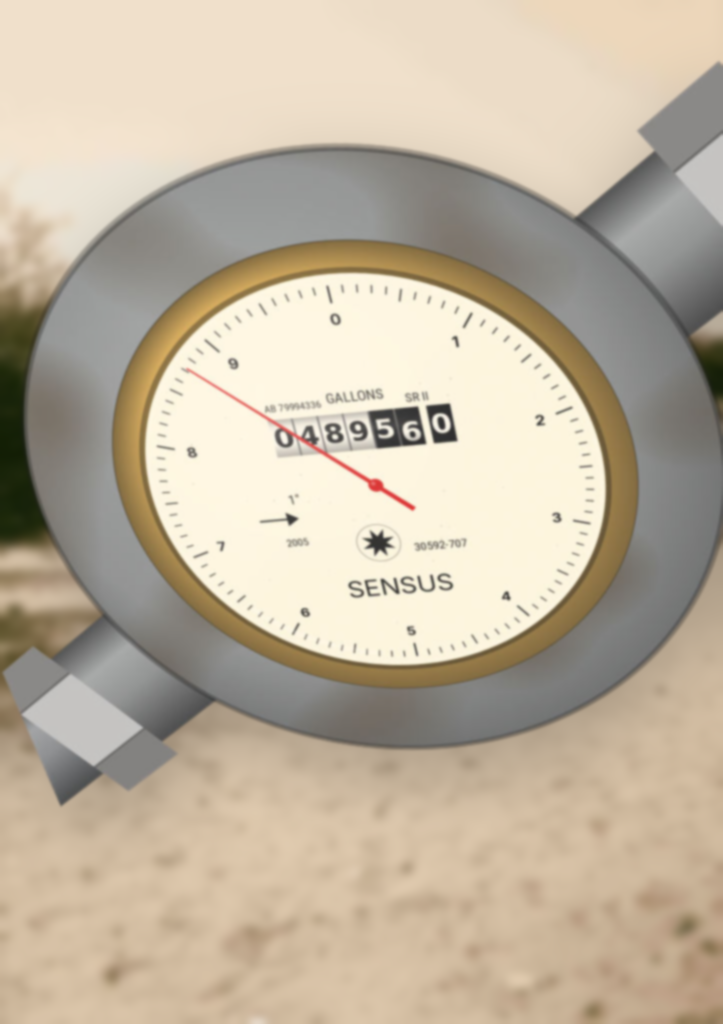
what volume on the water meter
489558.7 gal
